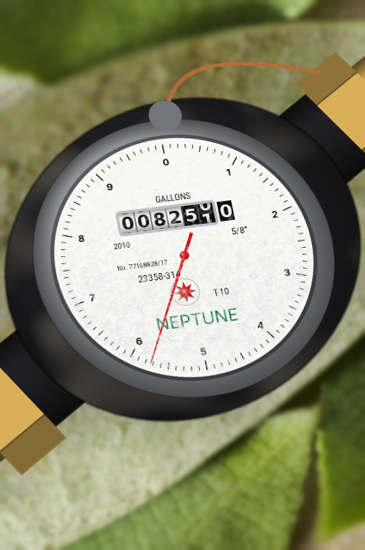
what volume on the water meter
82505.7 gal
